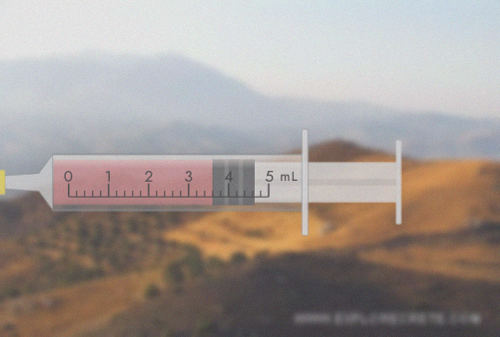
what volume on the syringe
3.6 mL
